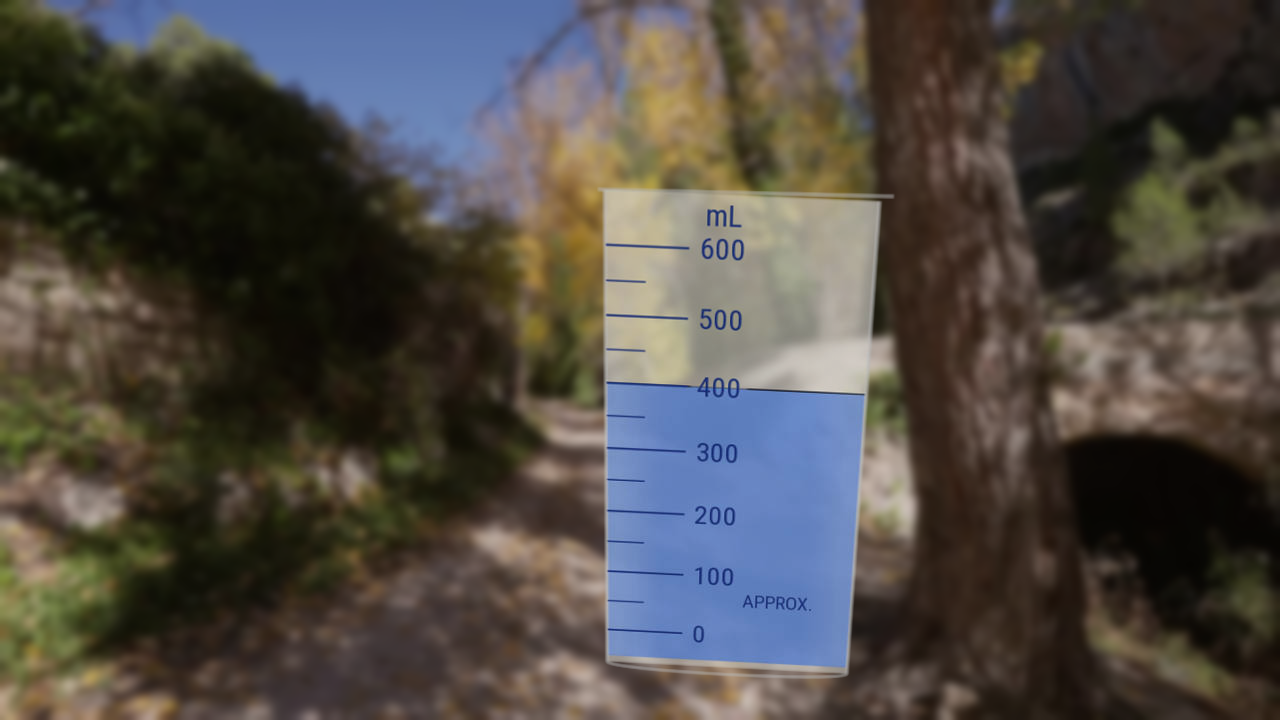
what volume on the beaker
400 mL
